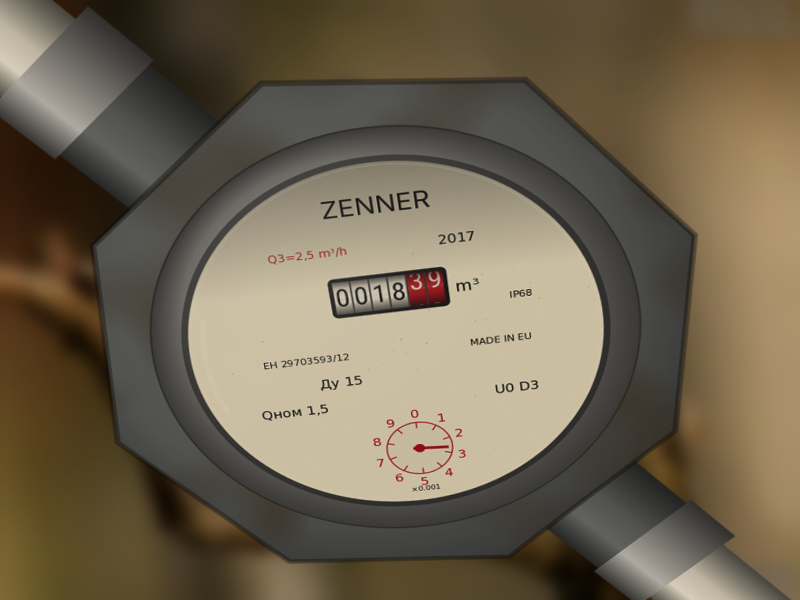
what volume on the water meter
18.392 m³
